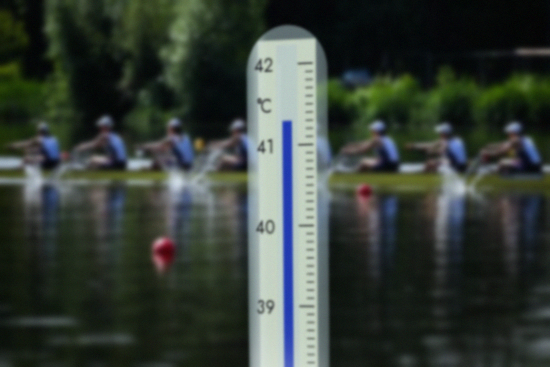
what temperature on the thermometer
41.3 °C
